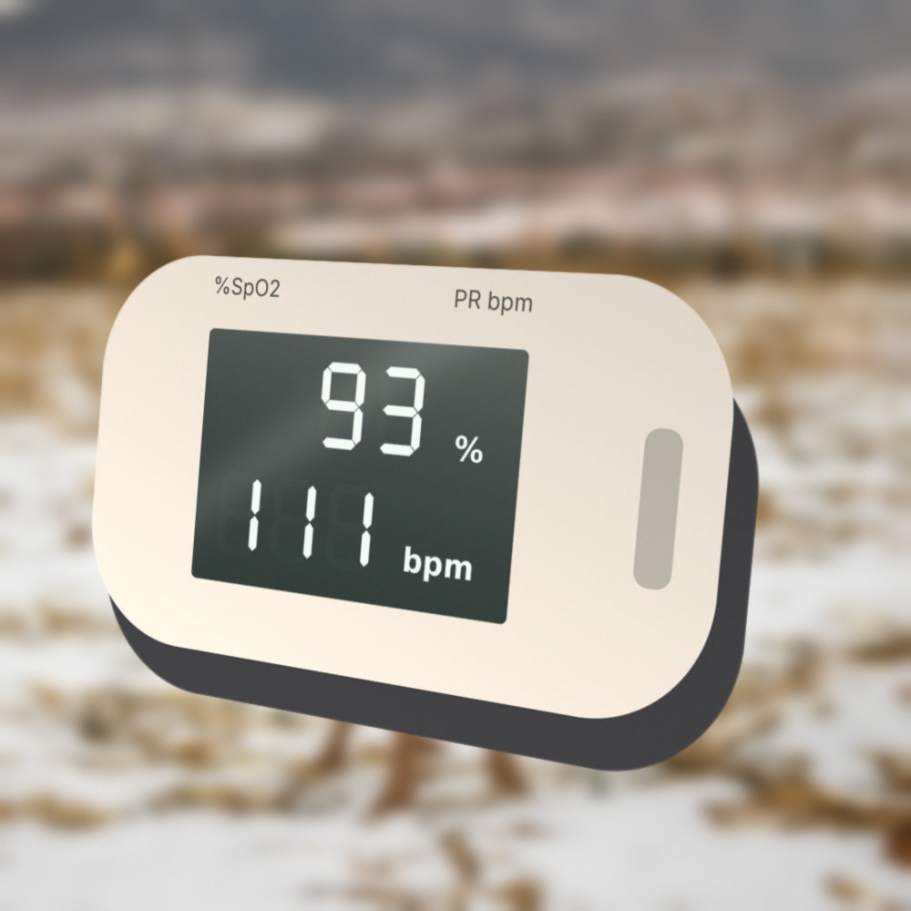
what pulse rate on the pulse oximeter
111 bpm
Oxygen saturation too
93 %
